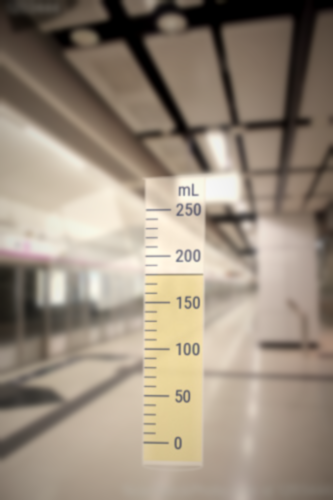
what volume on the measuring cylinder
180 mL
